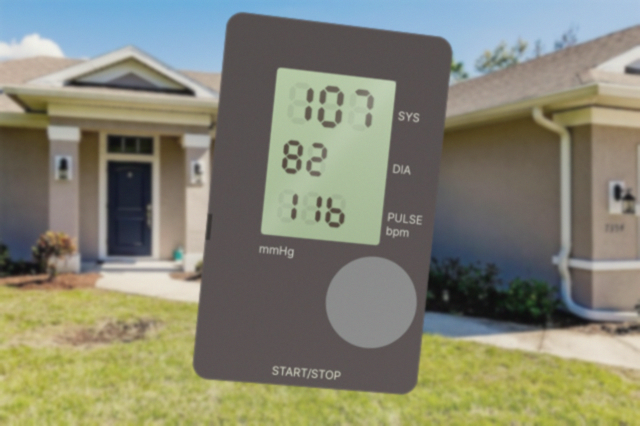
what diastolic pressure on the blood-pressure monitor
82 mmHg
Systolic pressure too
107 mmHg
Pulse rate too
116 bpm
